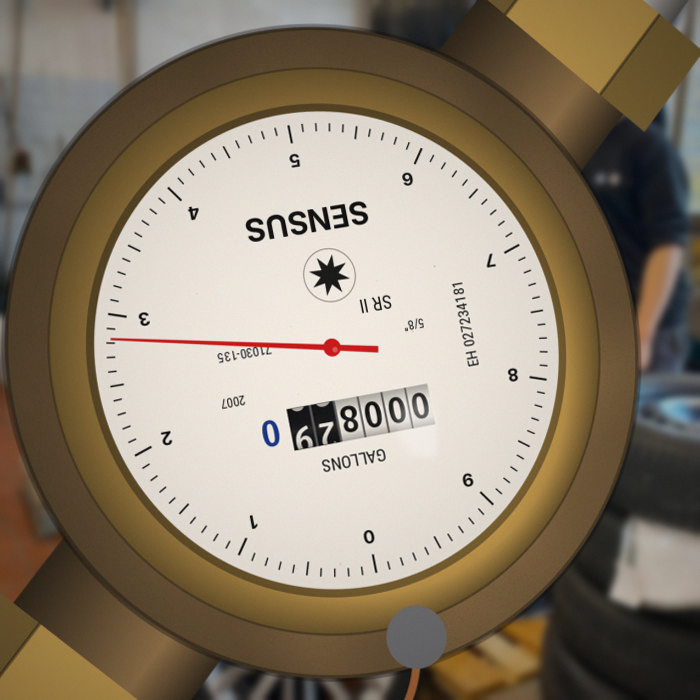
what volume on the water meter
8292.8 gal
